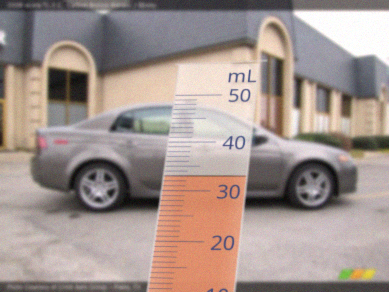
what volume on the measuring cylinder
33 mL
